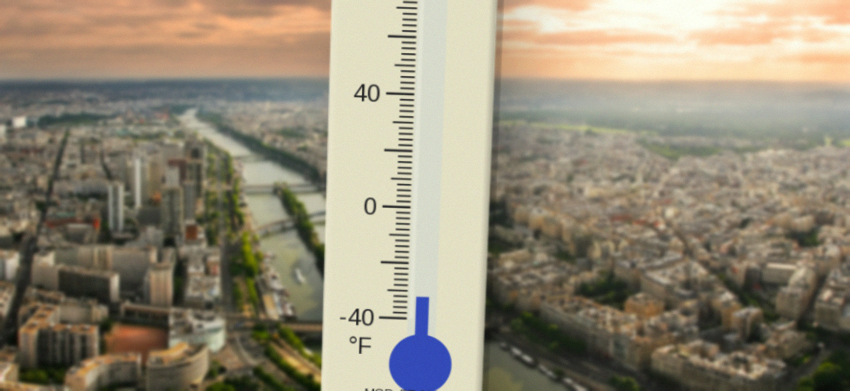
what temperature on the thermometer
-32 °F
